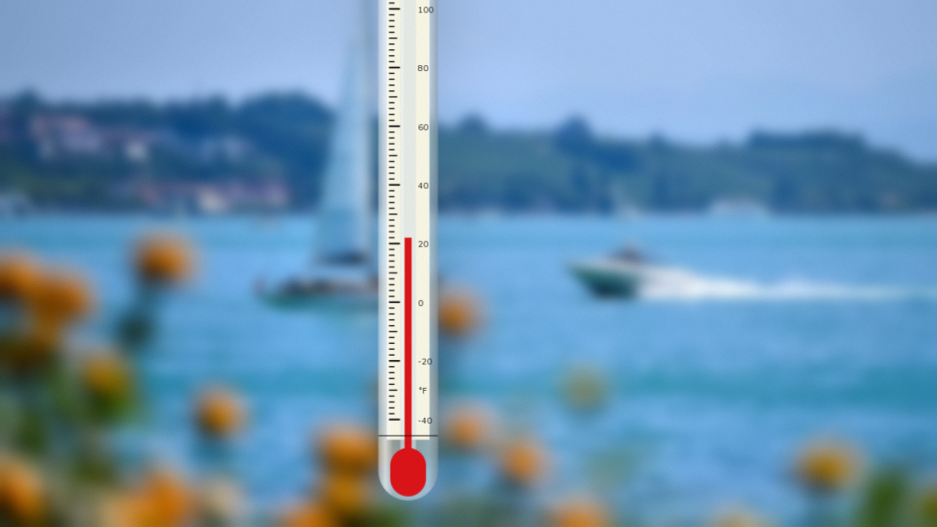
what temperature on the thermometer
22 °F
